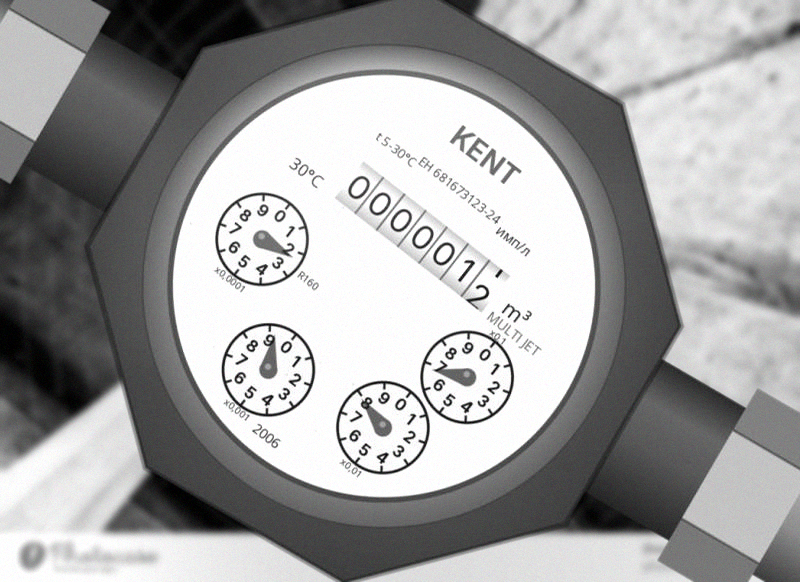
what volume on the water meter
11.6792 m³
